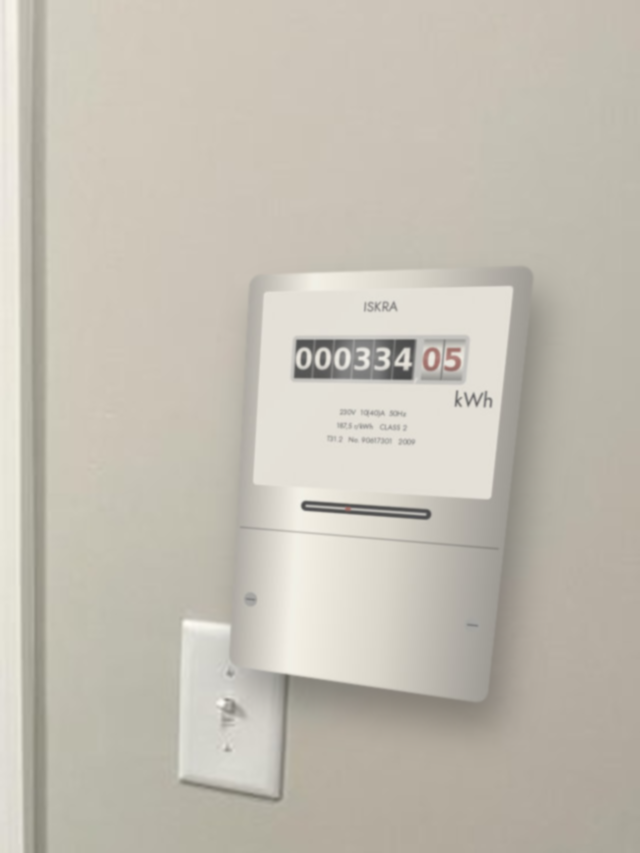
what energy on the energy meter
334.05 kWh
